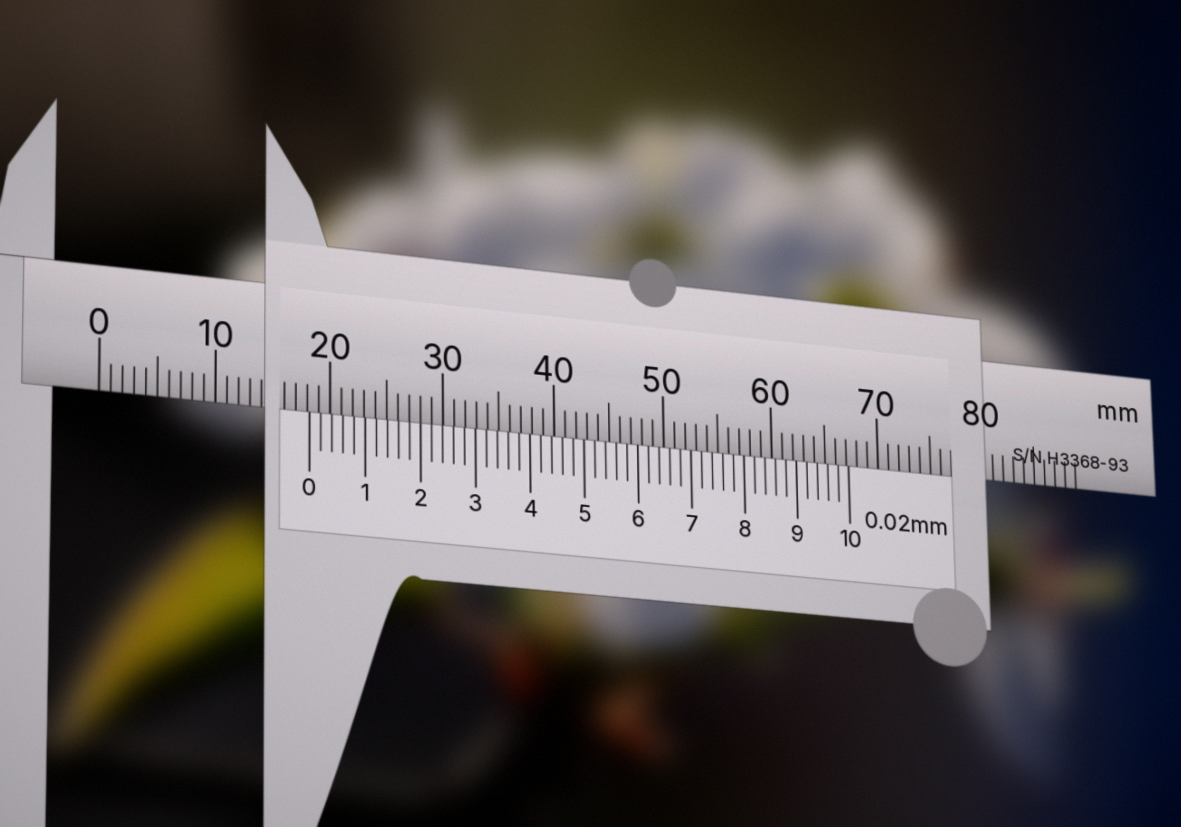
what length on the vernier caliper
18.2 mm
